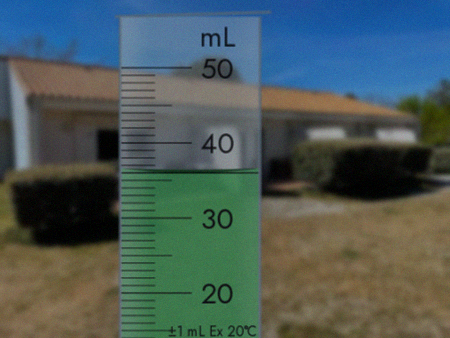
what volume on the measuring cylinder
36 mL
